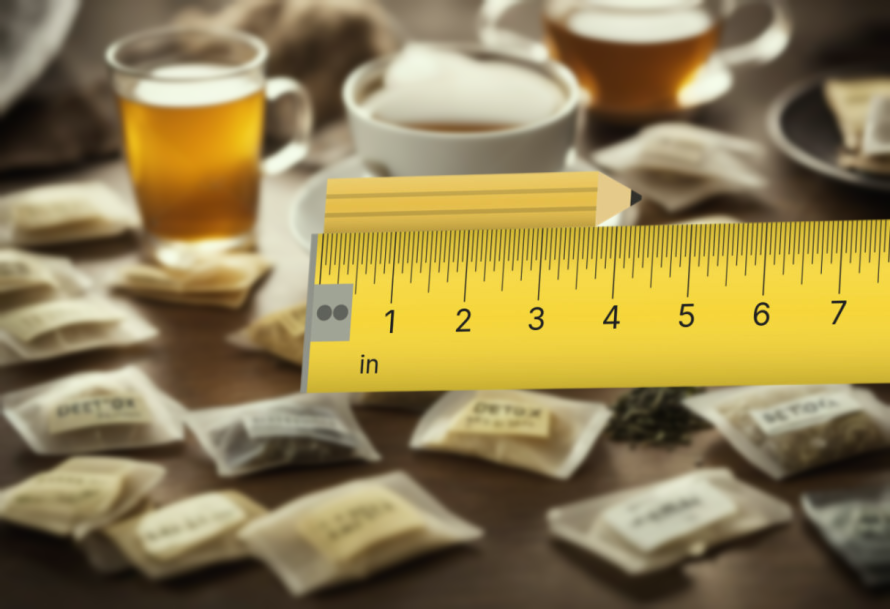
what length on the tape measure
4.3125 in
